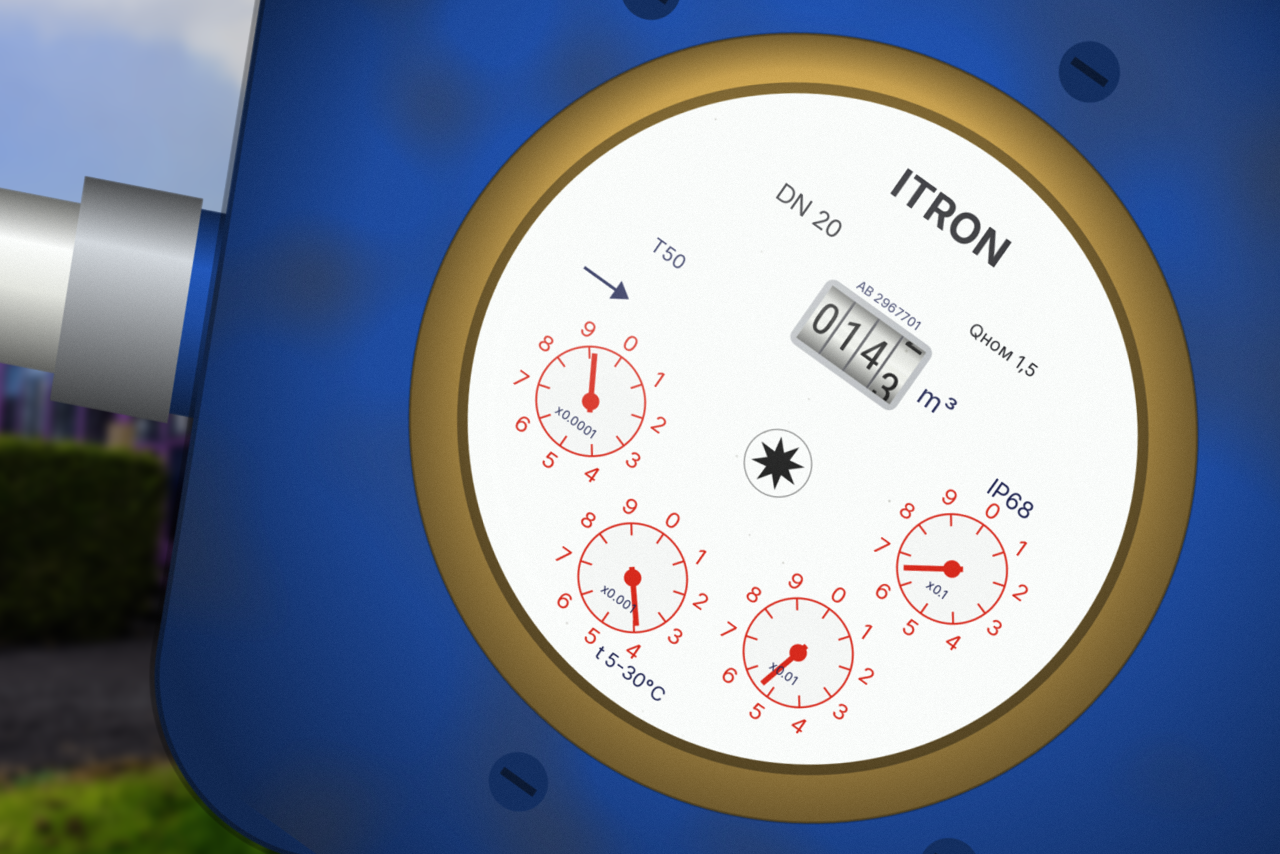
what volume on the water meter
142.6539 m³
